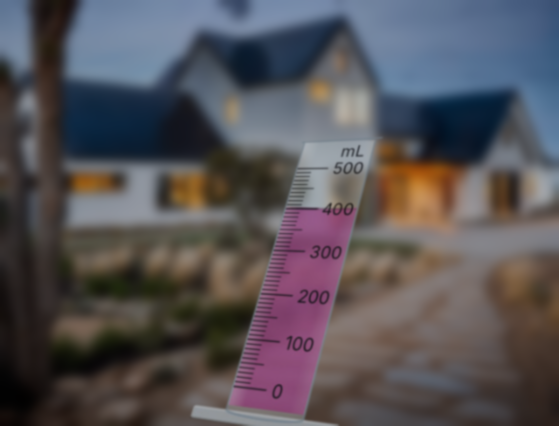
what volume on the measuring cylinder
400 mL
